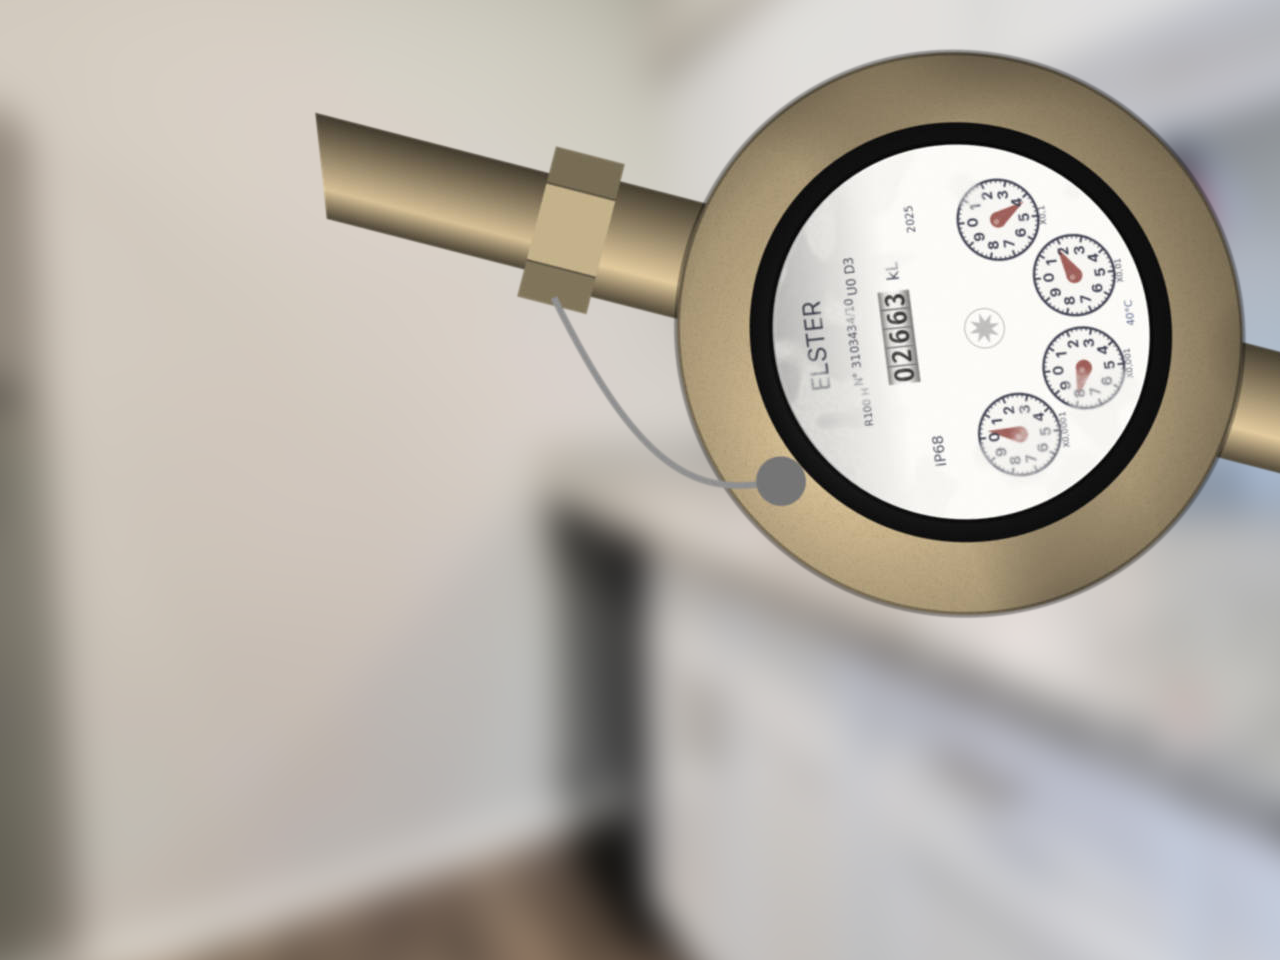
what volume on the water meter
2663.4180 kL
